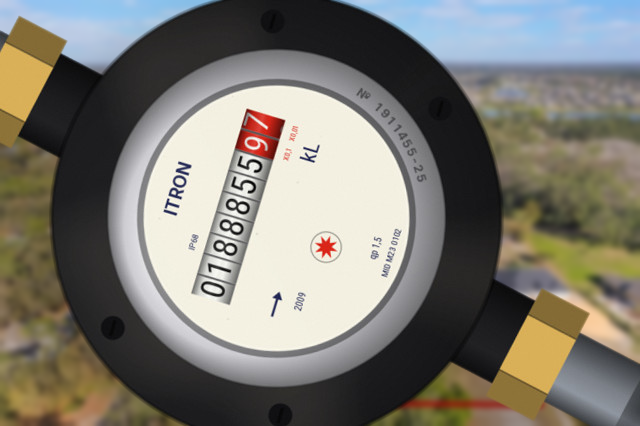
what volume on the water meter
188855.97 kL
